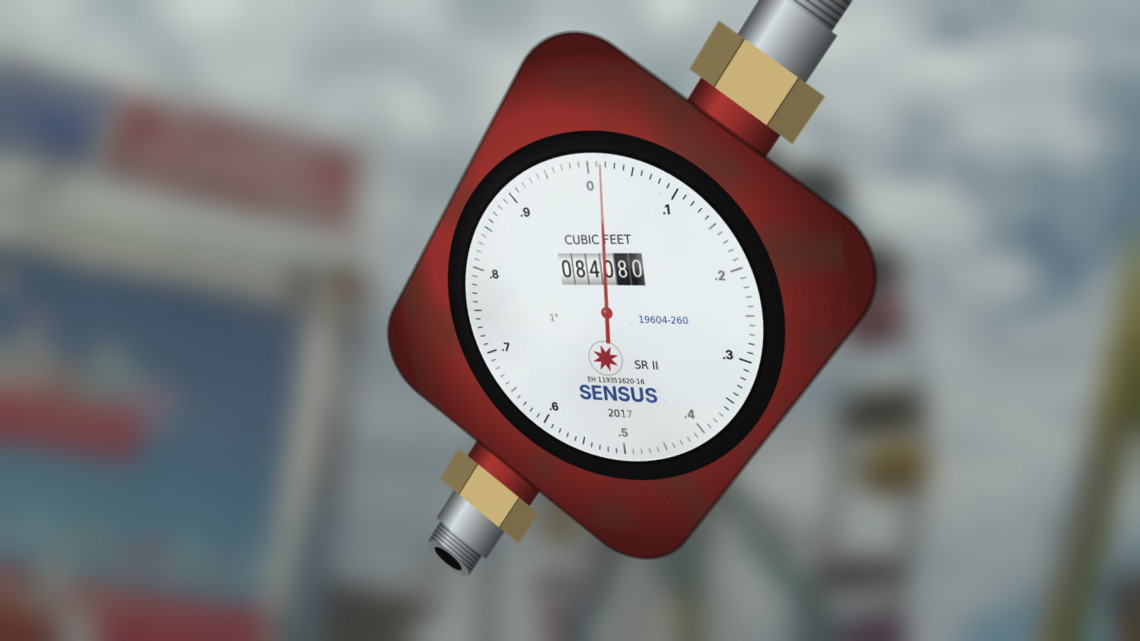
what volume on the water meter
84080.01 ft³
